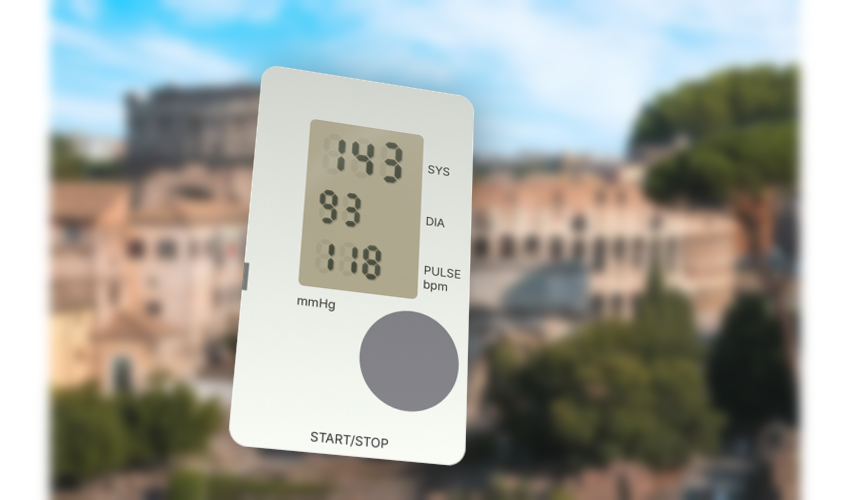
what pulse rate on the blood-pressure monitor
118 bpm
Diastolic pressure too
93 mmHg
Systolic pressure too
143 mmHg
